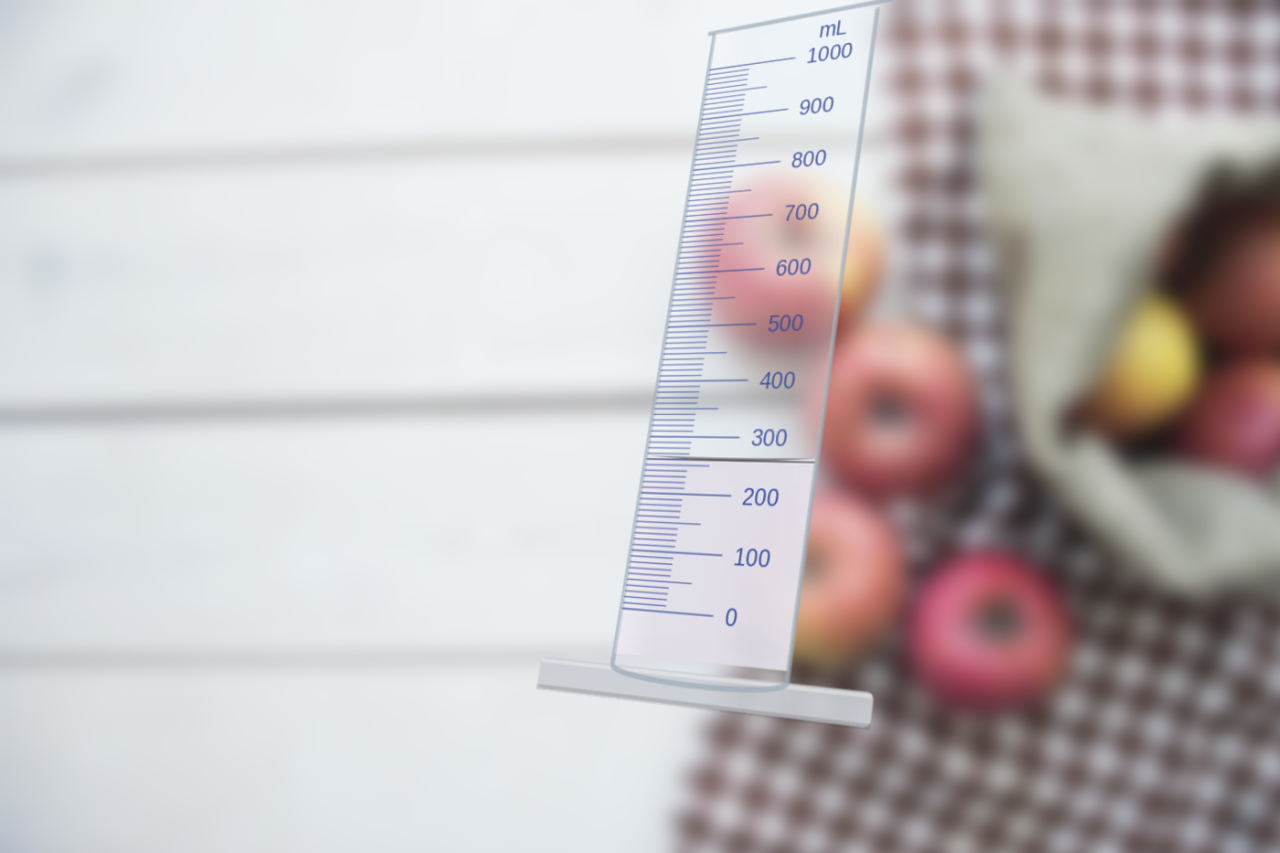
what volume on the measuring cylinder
260 mL
